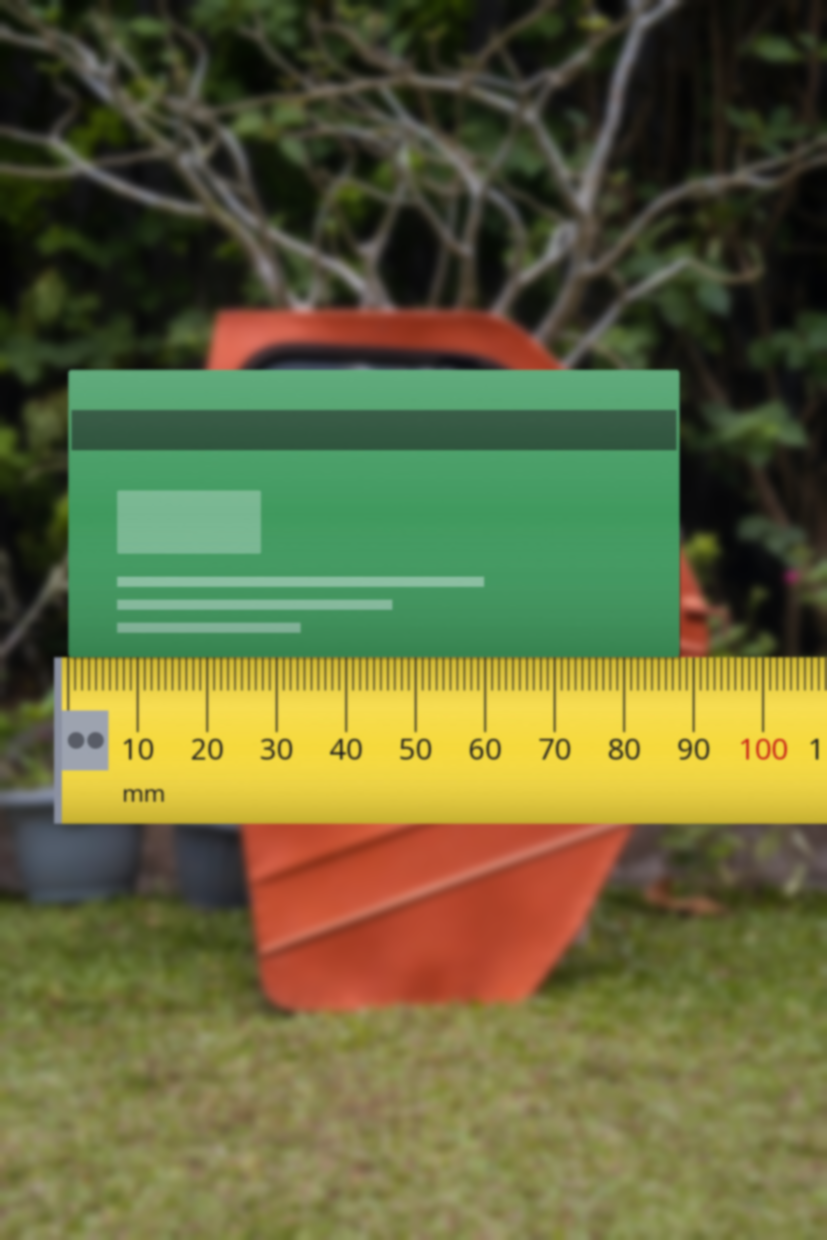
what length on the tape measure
88 mm
